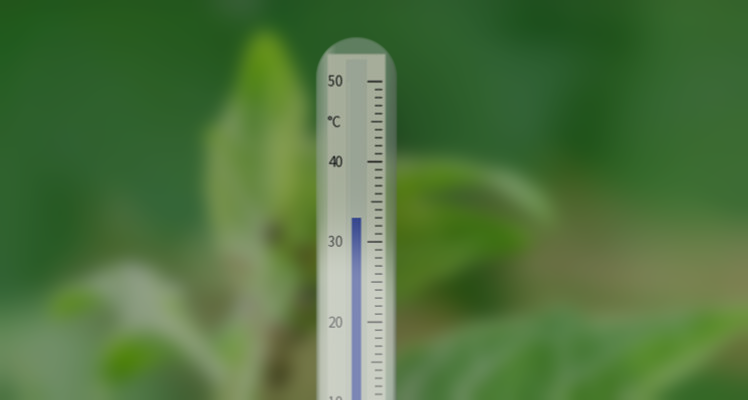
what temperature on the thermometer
33 °C
